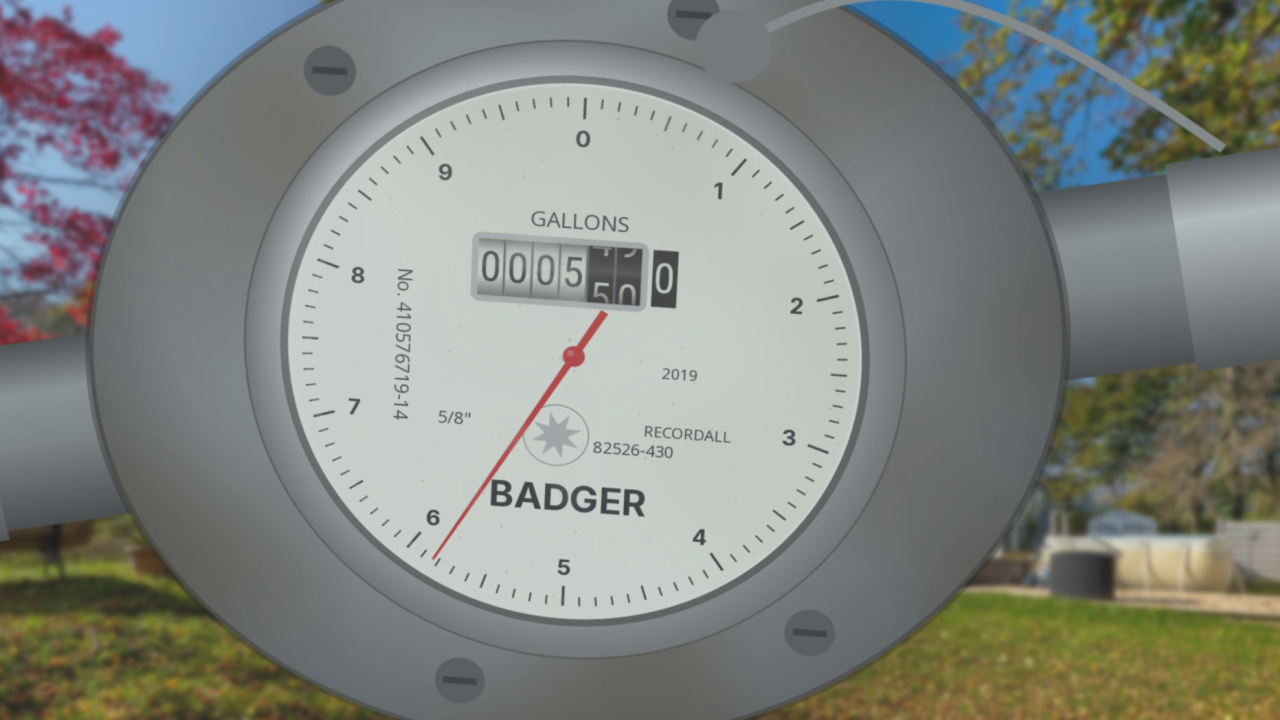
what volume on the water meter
5495.8 gal
